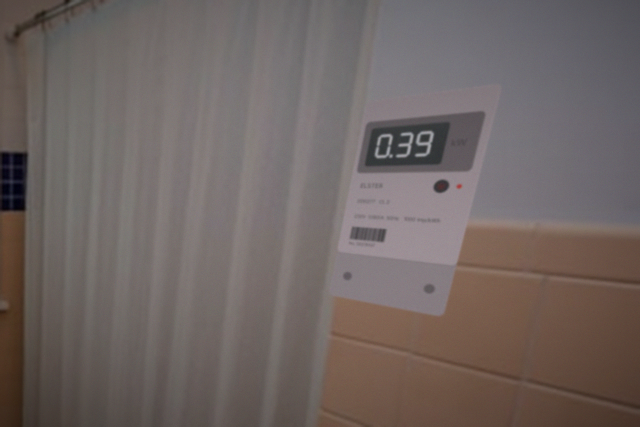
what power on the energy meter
0.39 kW
